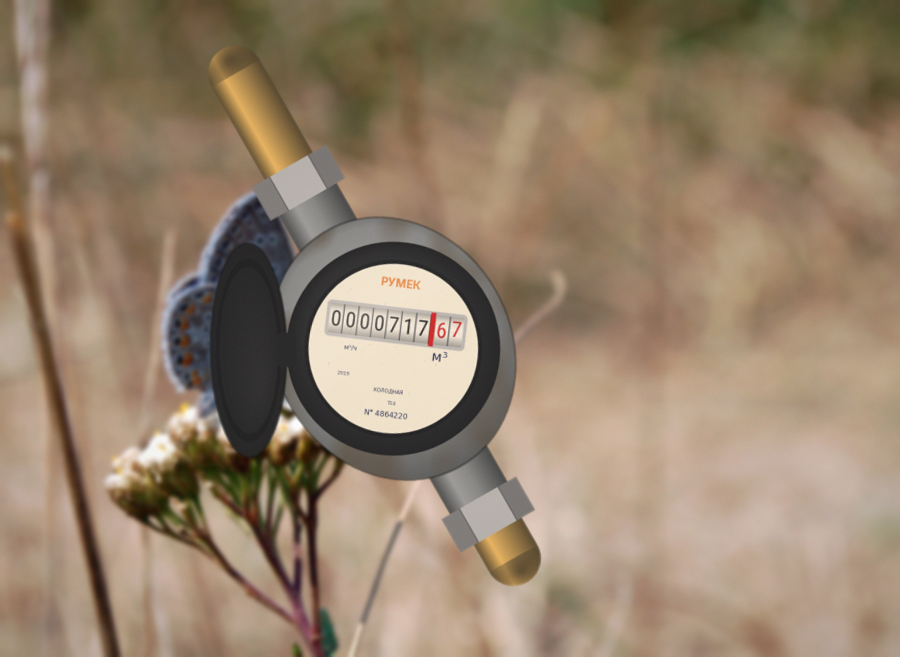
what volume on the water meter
717.67 m³
